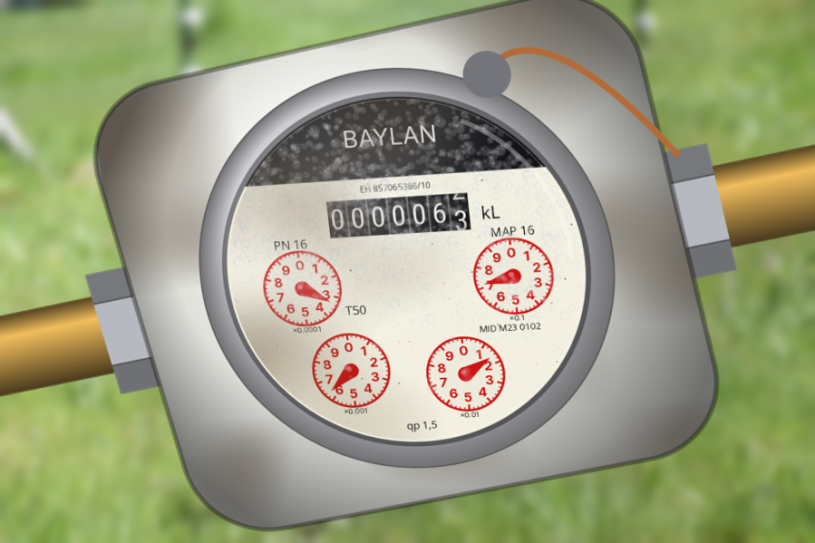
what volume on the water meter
62.7163 kL
